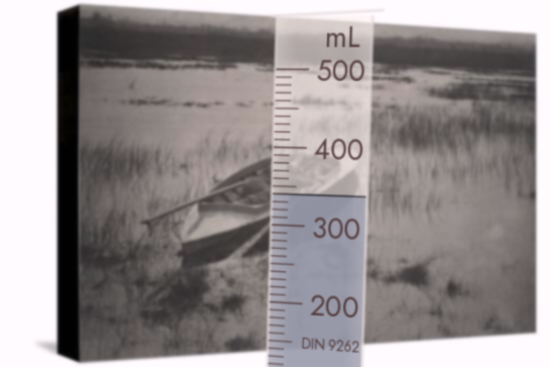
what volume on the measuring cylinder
340 mL
